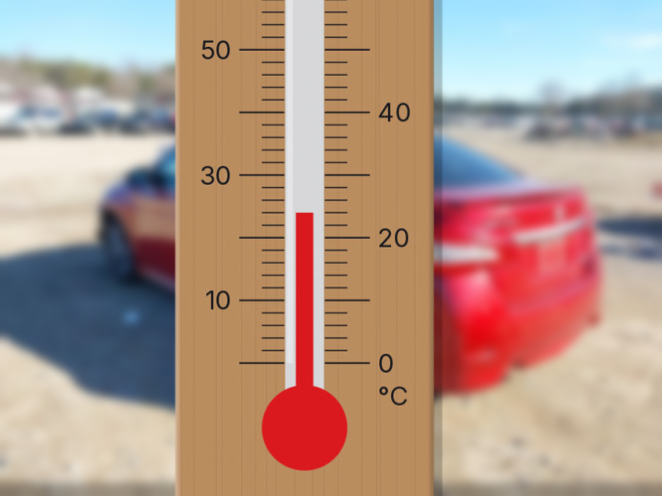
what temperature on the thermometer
24 °C
